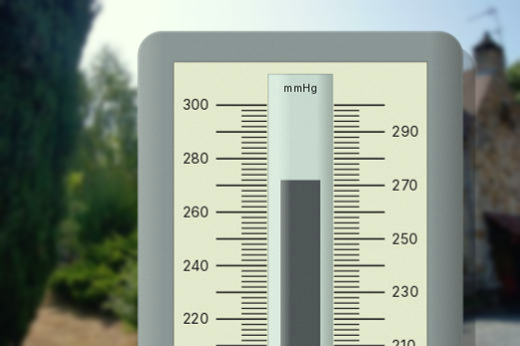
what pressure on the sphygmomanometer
272 mmHg
